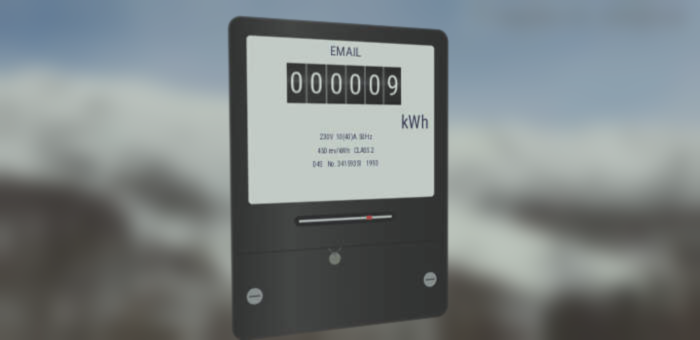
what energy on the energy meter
9 kWh
